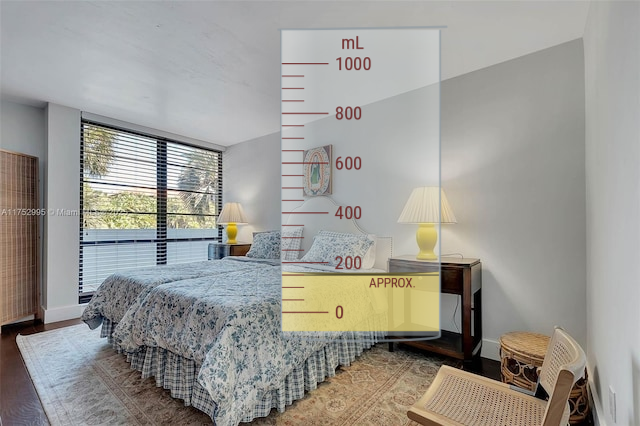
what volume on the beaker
150 mL
